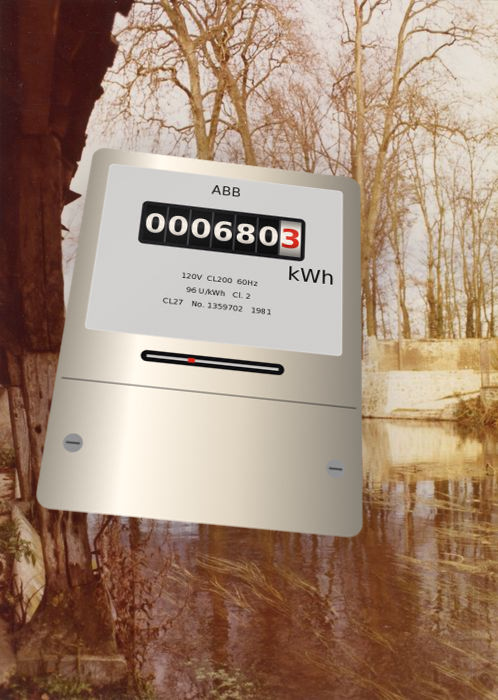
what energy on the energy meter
680.3 kWh
